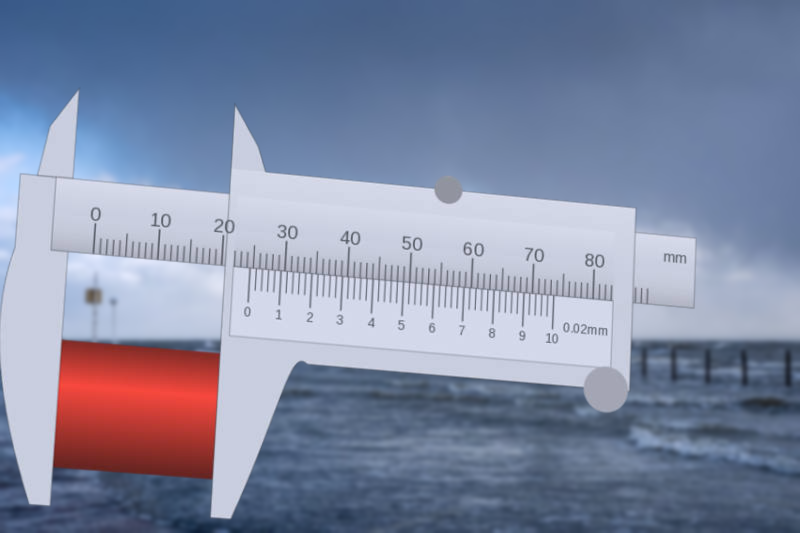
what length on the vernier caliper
24.5 mm
